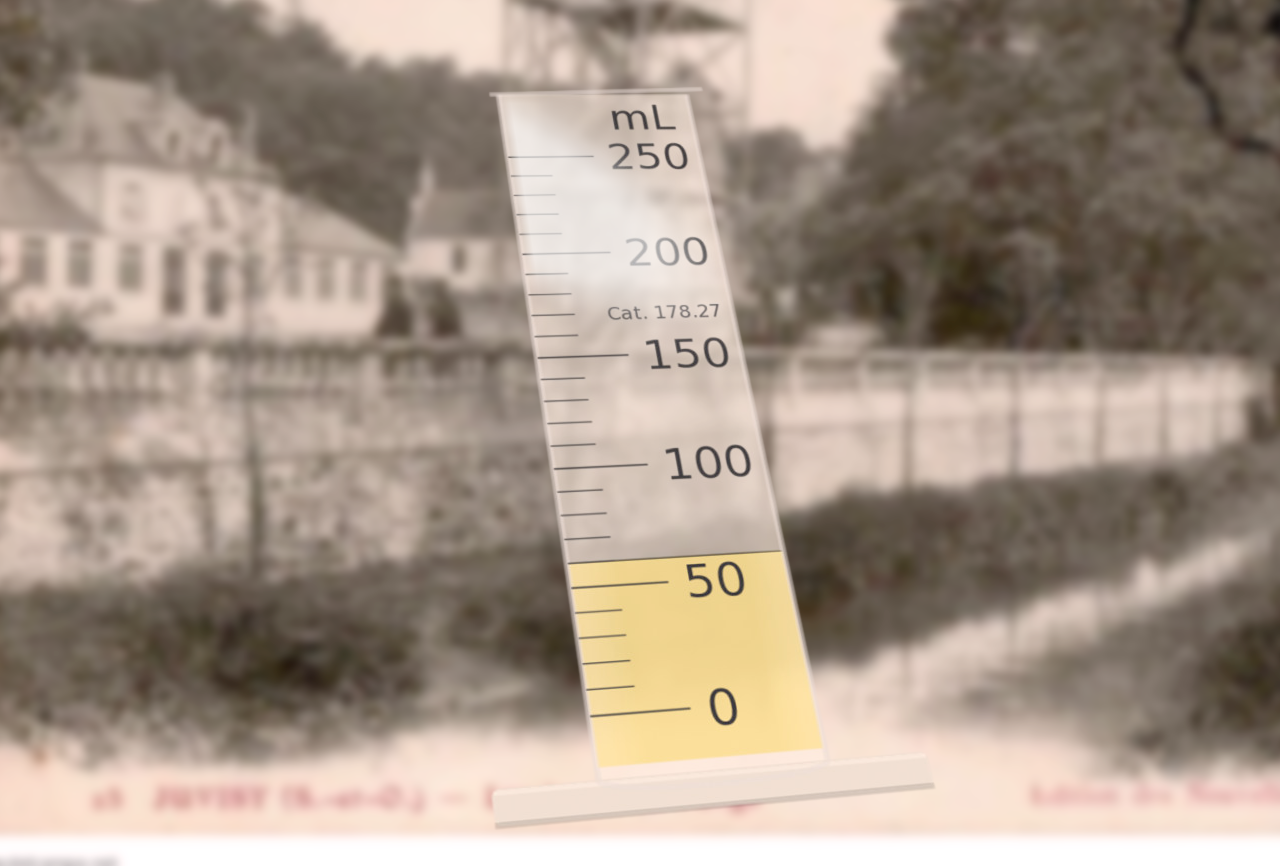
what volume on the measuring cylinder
60 mL
